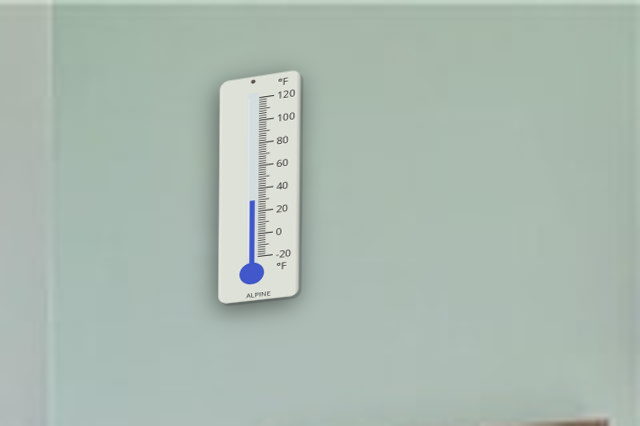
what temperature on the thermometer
30 °F
